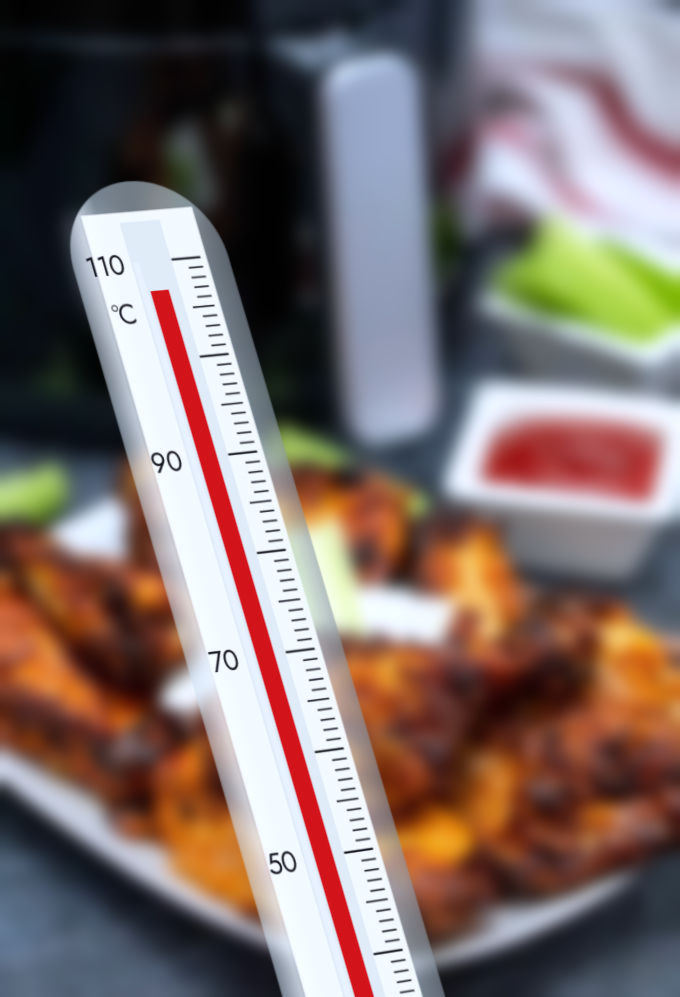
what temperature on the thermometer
107 °C
